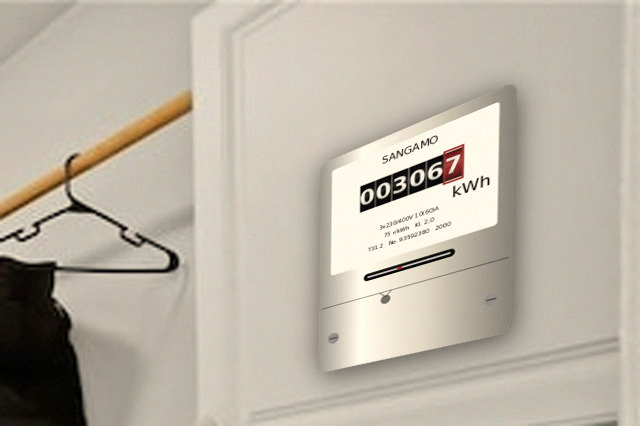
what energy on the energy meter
306.7 kWh
